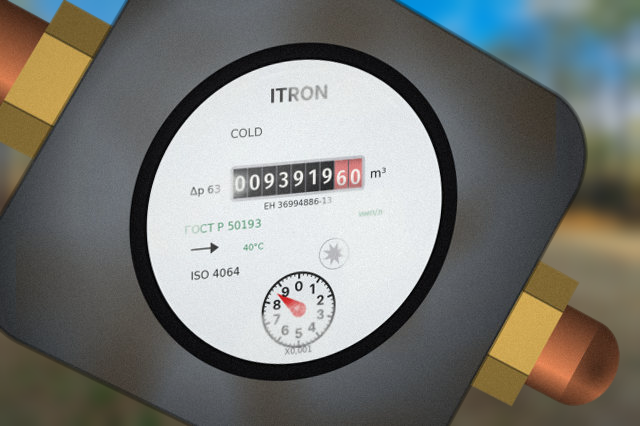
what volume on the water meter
93919.598 m³
